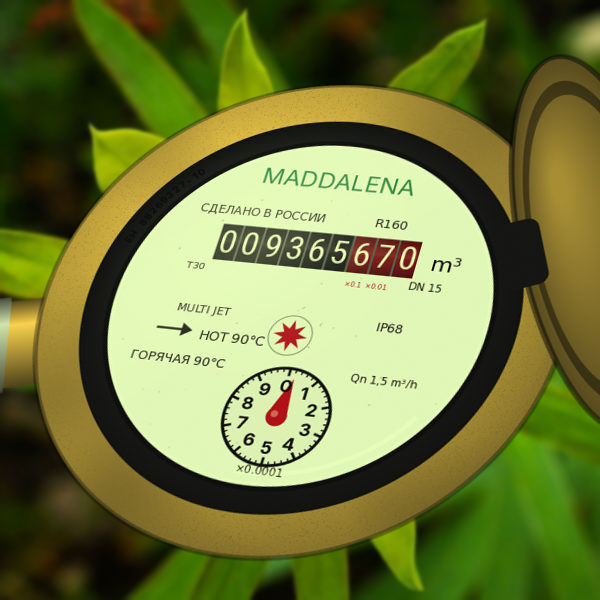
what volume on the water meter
9365.6700 m³
